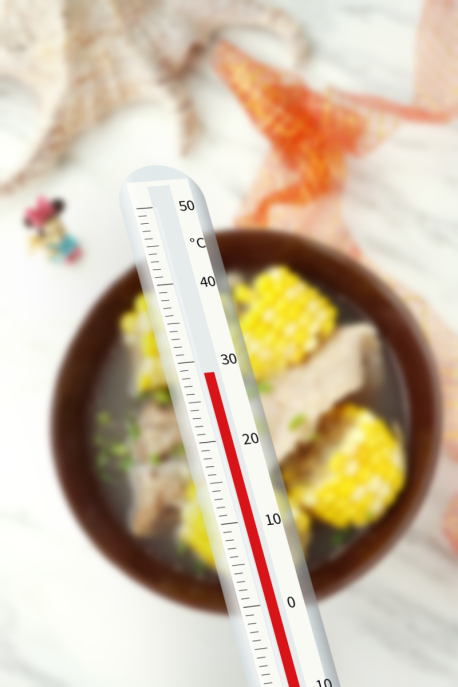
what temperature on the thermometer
28.5 °C
